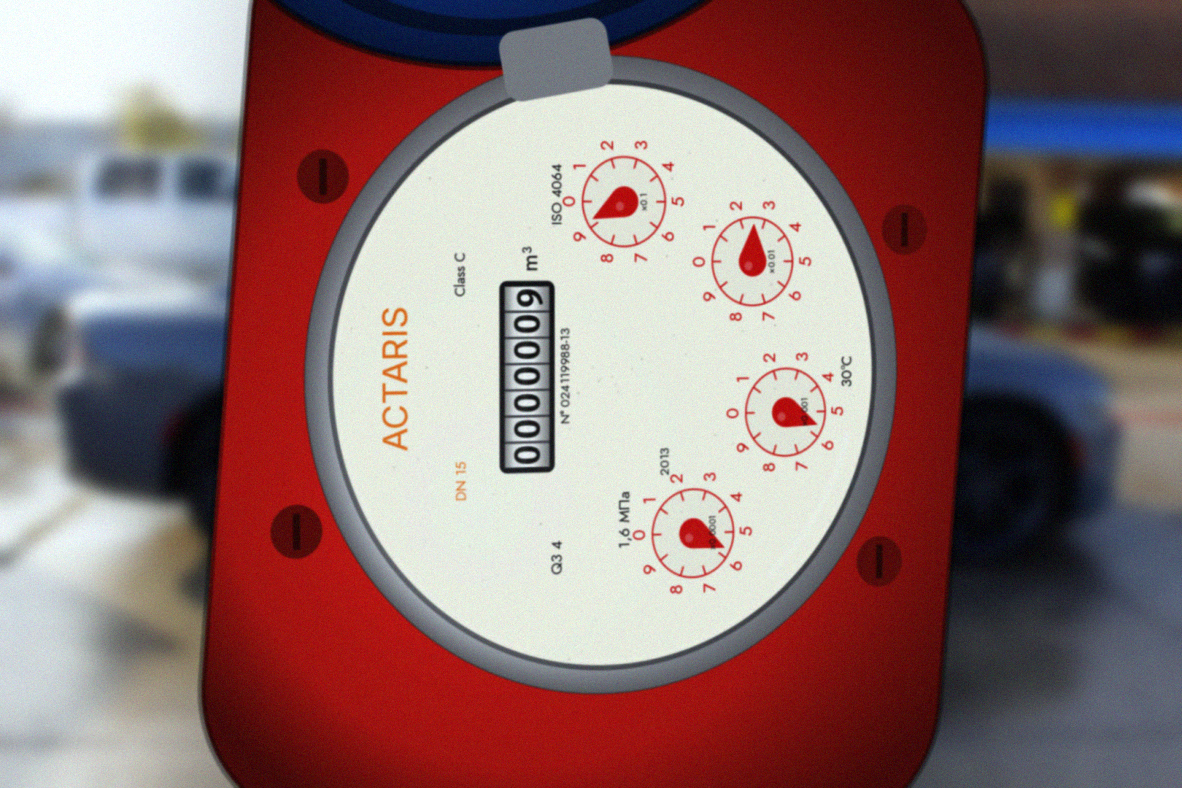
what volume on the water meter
8.9255 m³
